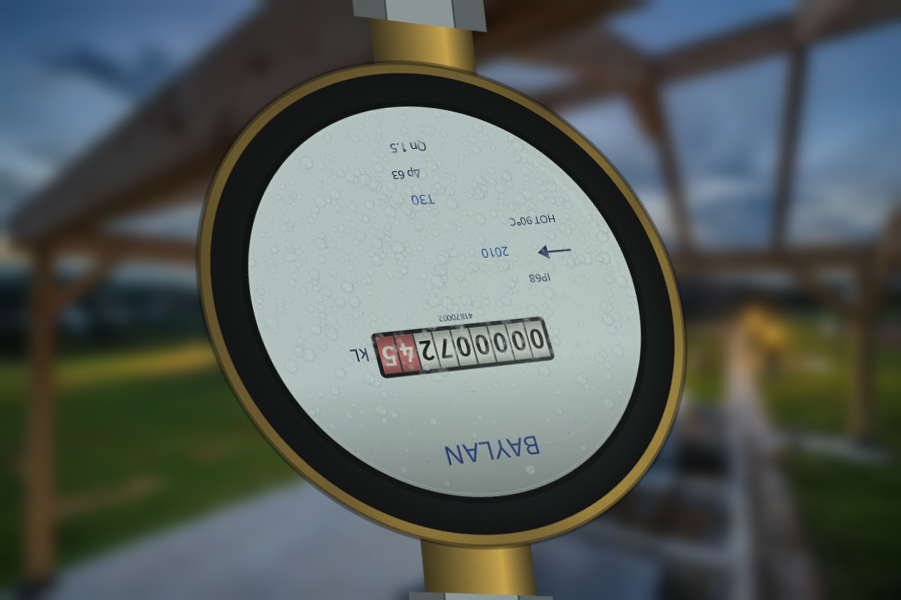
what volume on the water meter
72.45 kL
